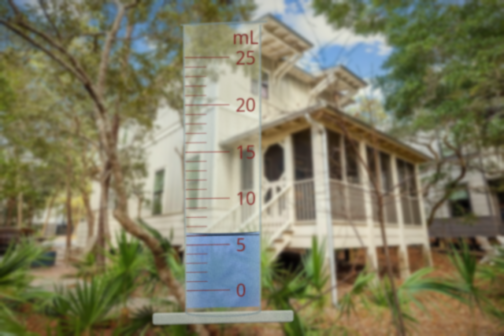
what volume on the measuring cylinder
6 mL
